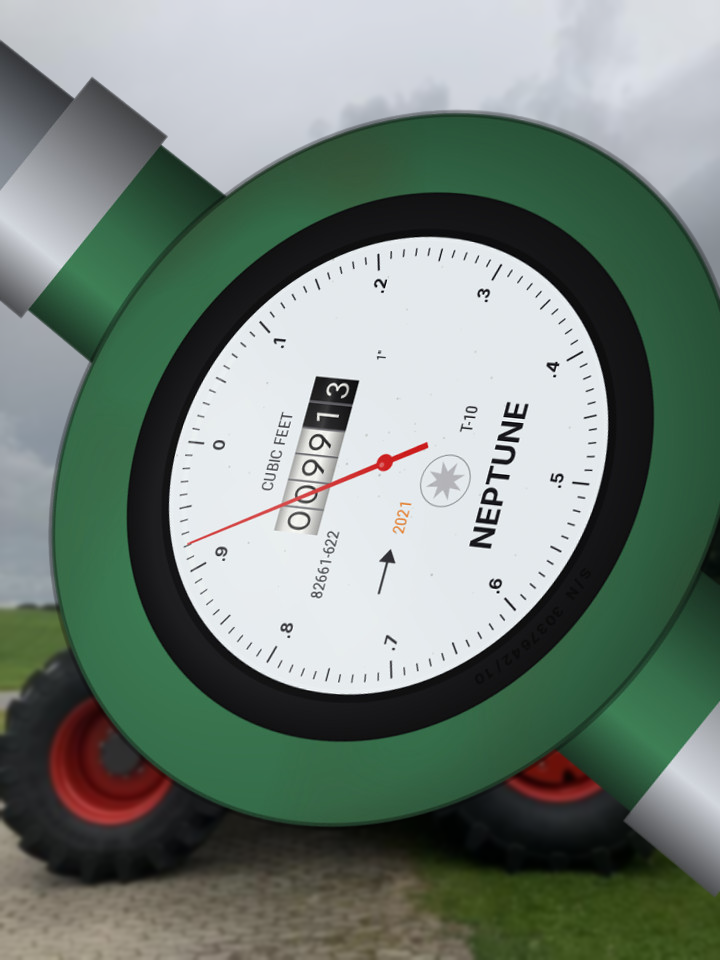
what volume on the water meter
9912.92 ft³
